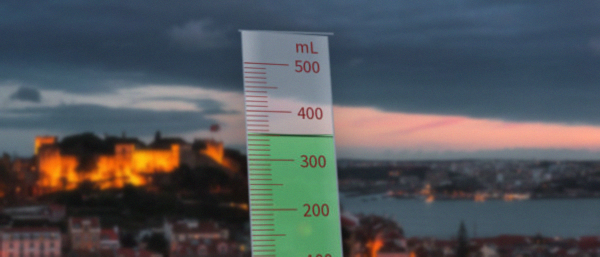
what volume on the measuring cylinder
350 mL
